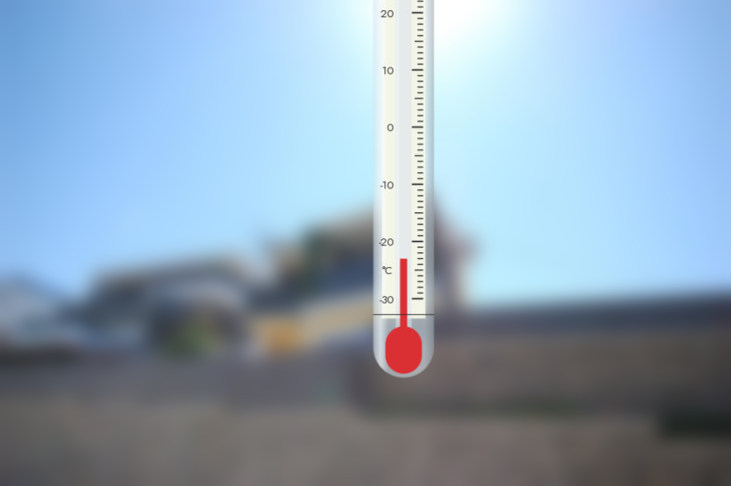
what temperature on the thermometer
-23 °C
